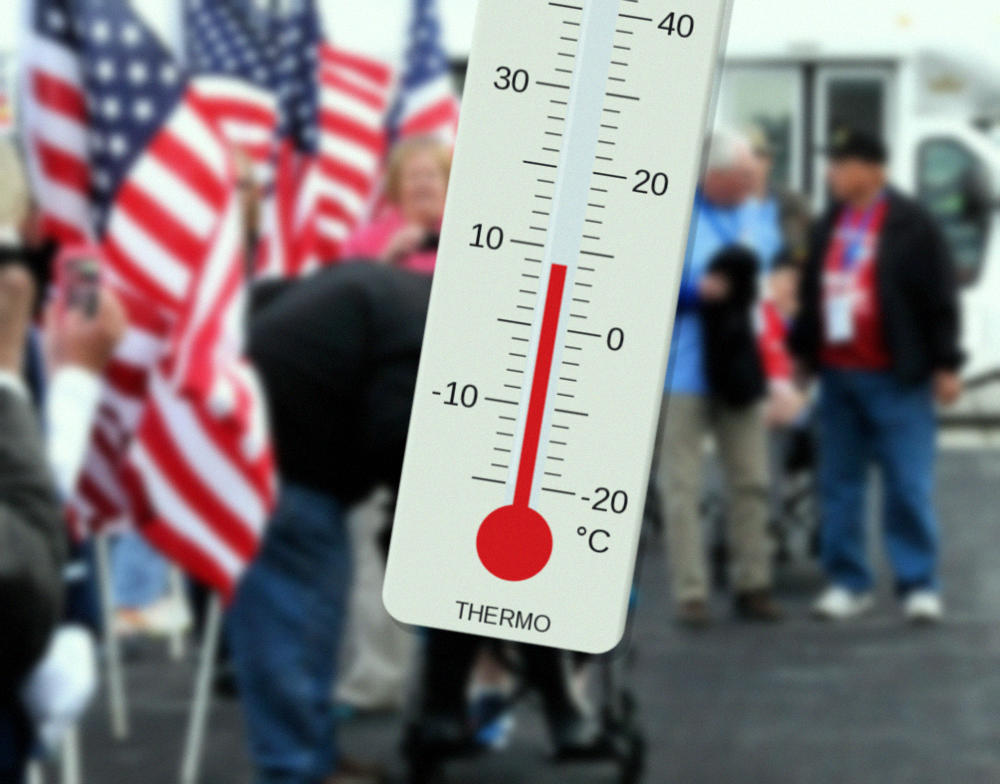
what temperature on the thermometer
8 °C
